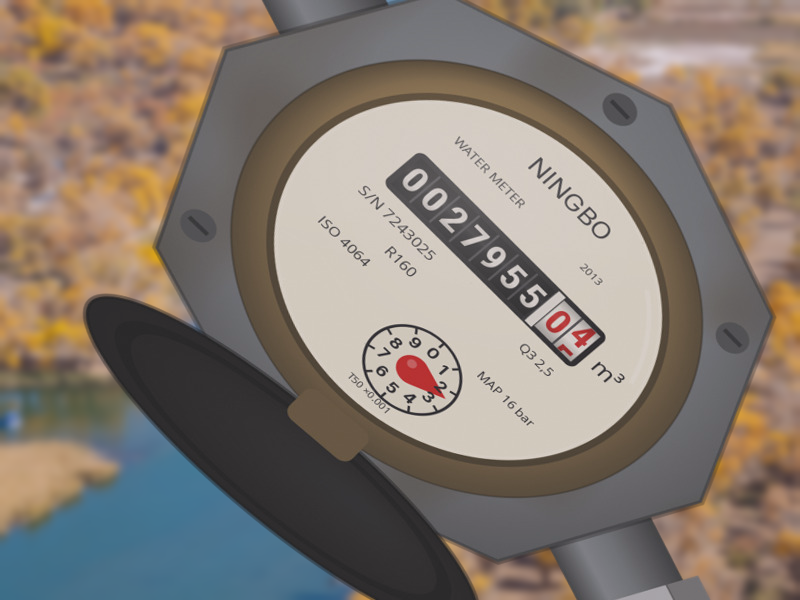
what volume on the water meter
27955.042 m³
